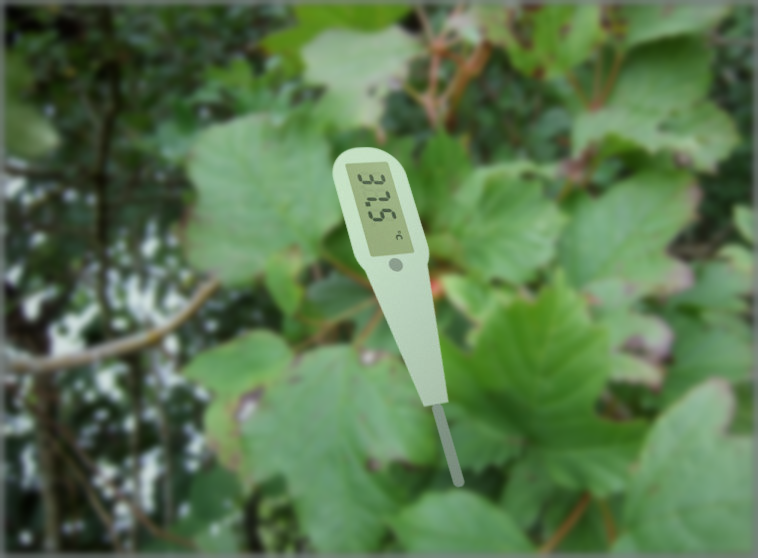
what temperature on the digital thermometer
37.5 °C
